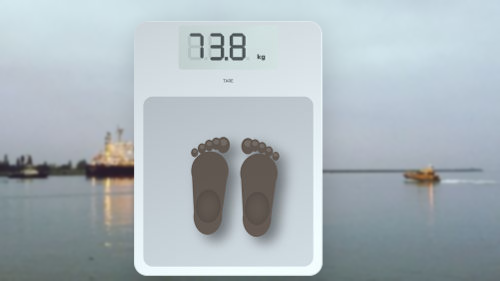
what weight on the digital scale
73.8 kg
